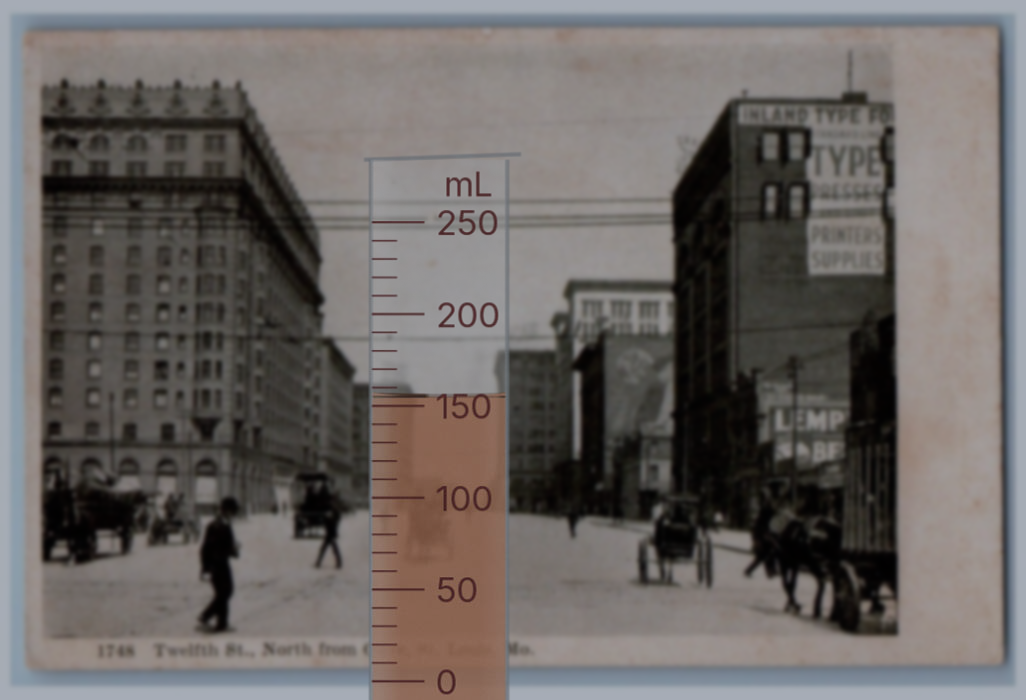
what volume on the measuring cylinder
155 mL
